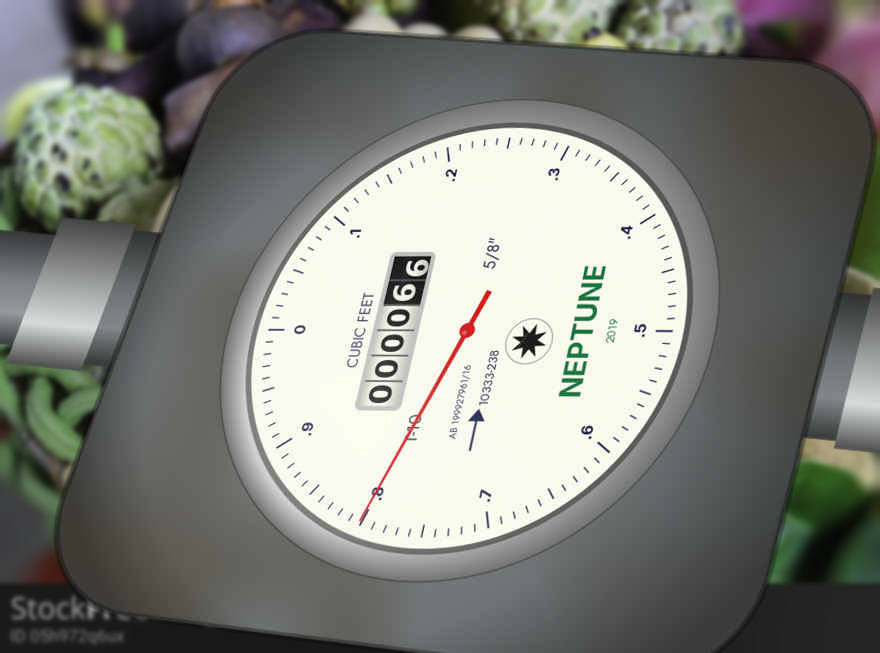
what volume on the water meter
65.80 ft³
